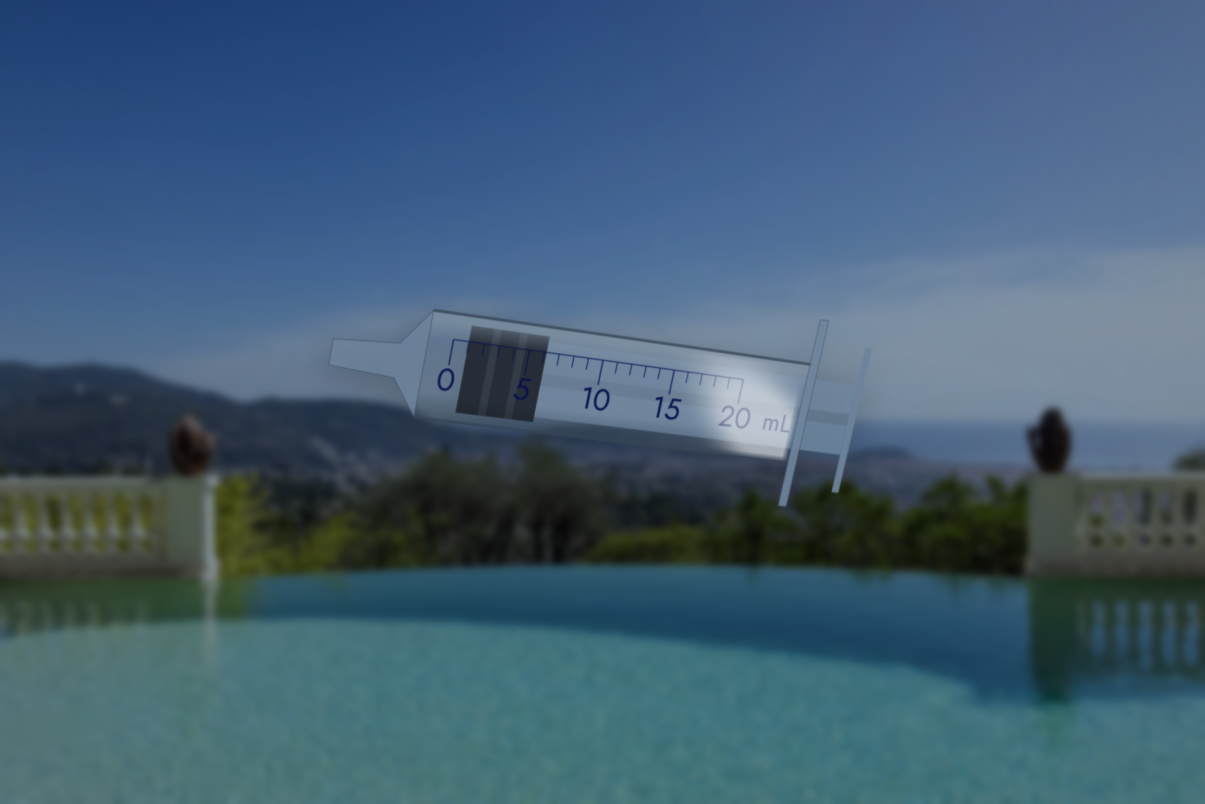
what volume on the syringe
1 mL
